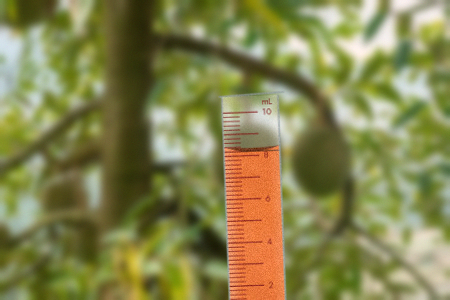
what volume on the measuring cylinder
8.2 mL
